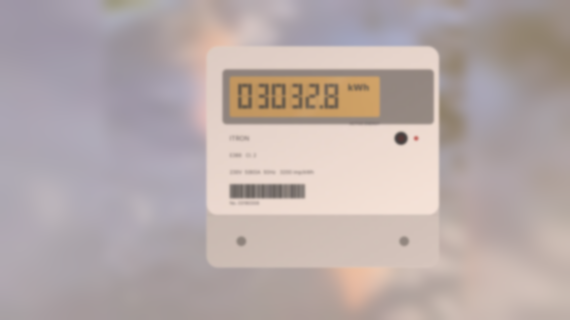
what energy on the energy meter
3032.8 kWh
